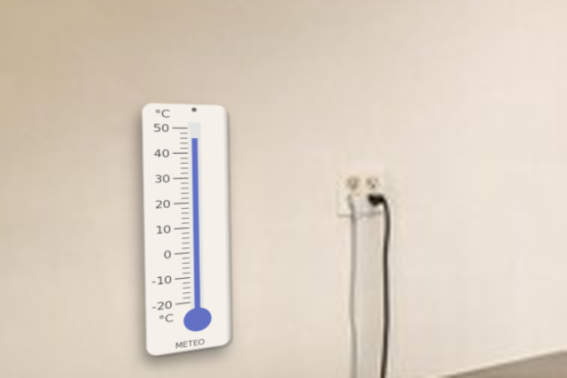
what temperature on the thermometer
46 °C
